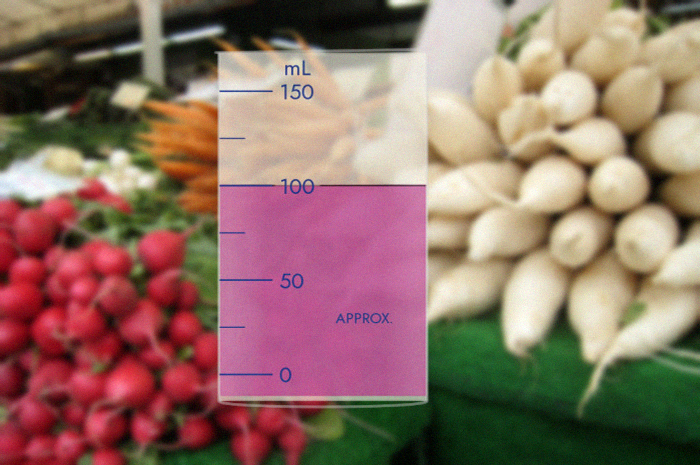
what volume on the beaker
100 mL
